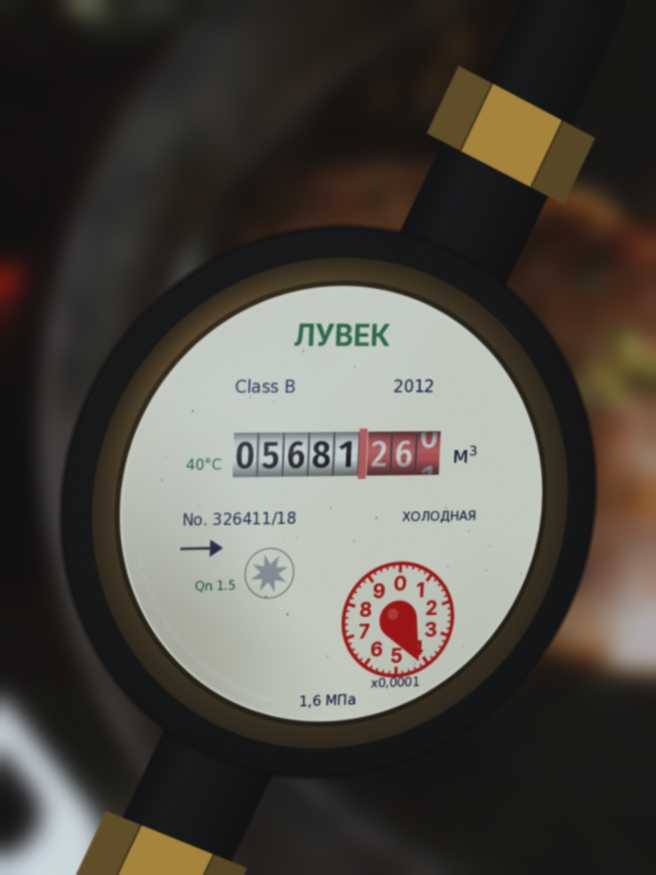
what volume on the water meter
5681.2604 m³
